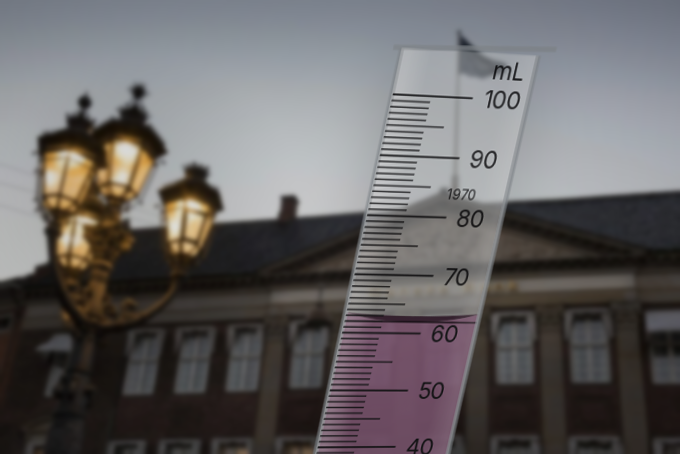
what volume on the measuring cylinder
62 mL
